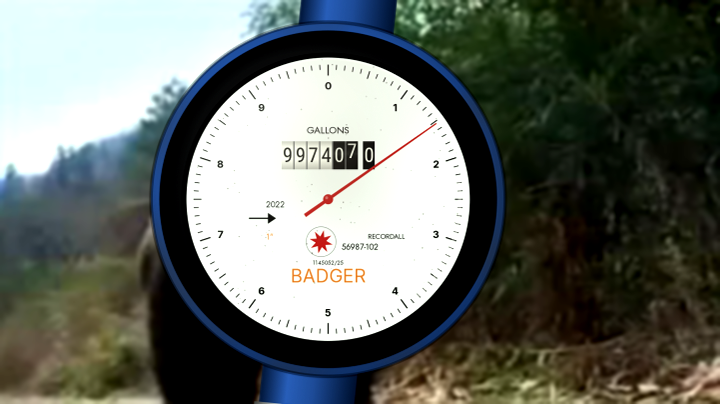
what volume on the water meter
9974071.5 gal
